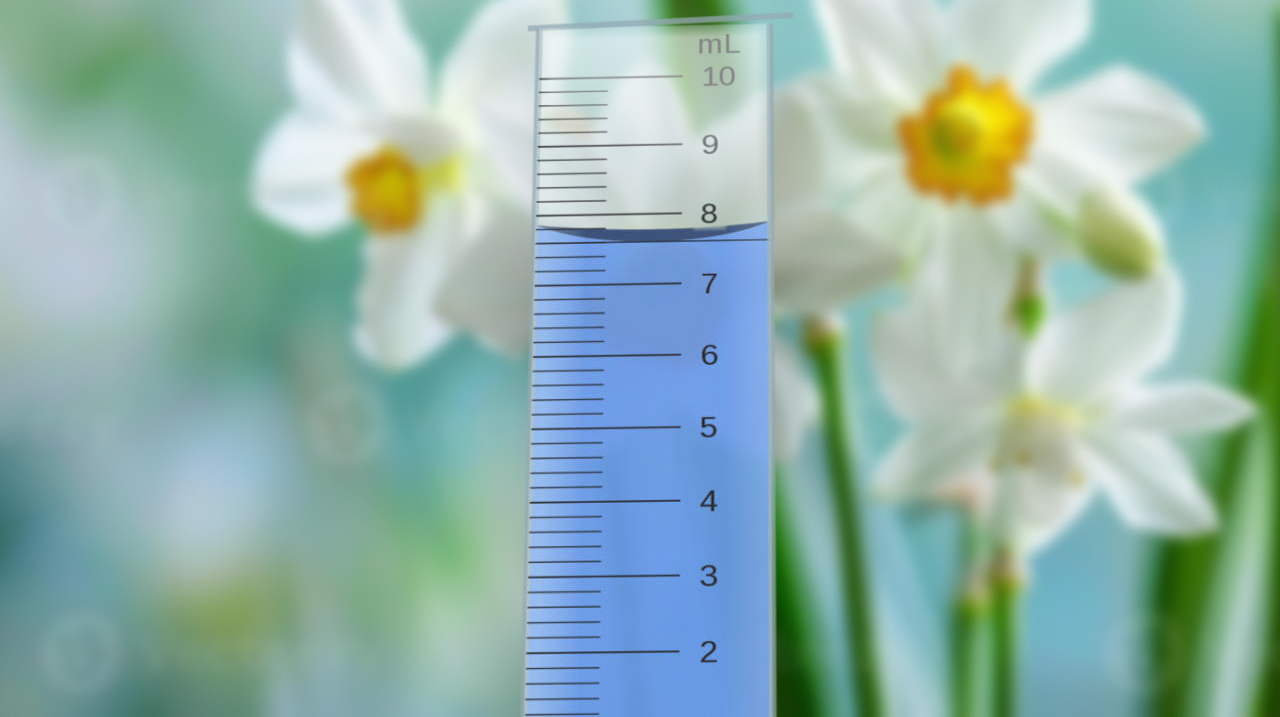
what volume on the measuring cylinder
7.6 mL
